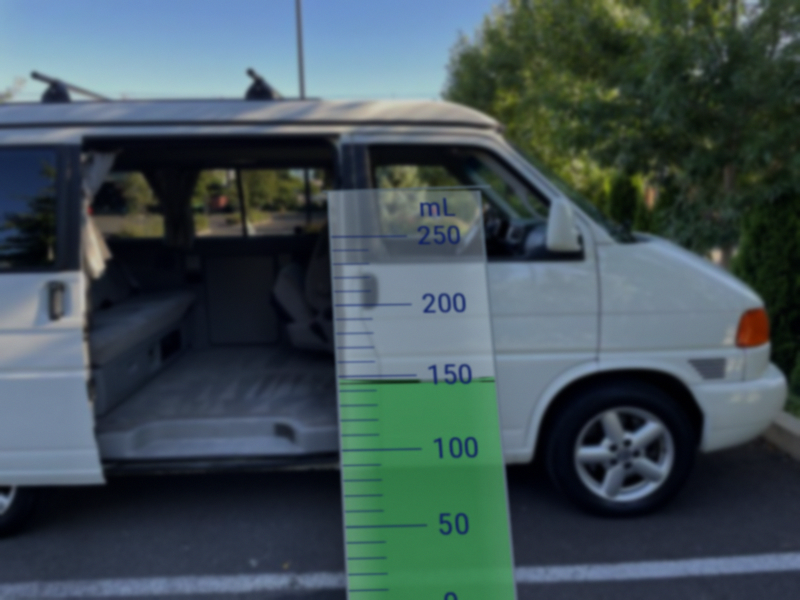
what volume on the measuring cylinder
145 mL
